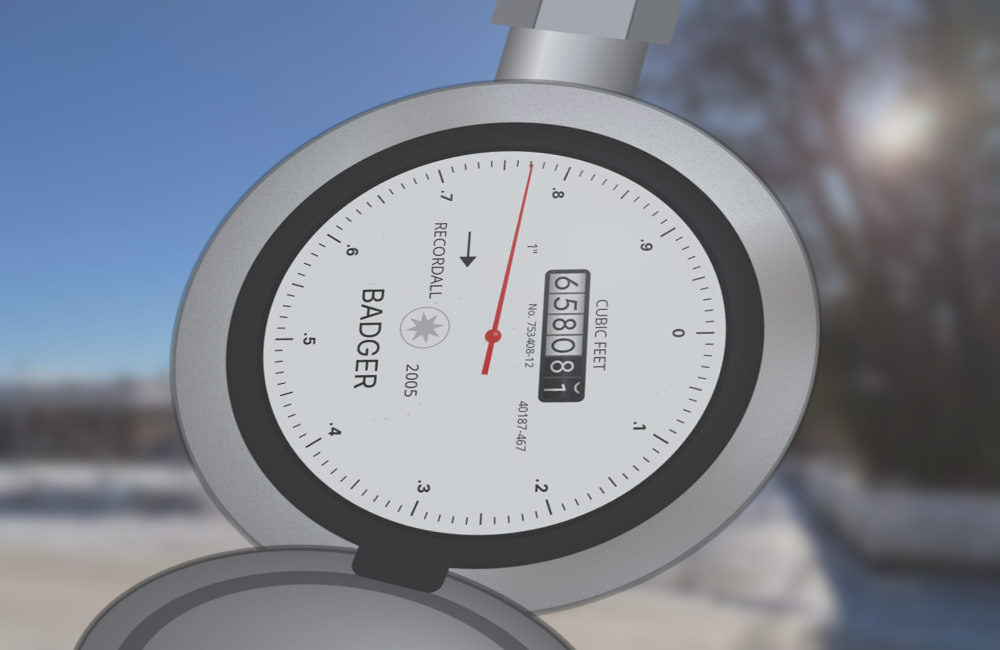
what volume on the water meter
658080.77 ft³
